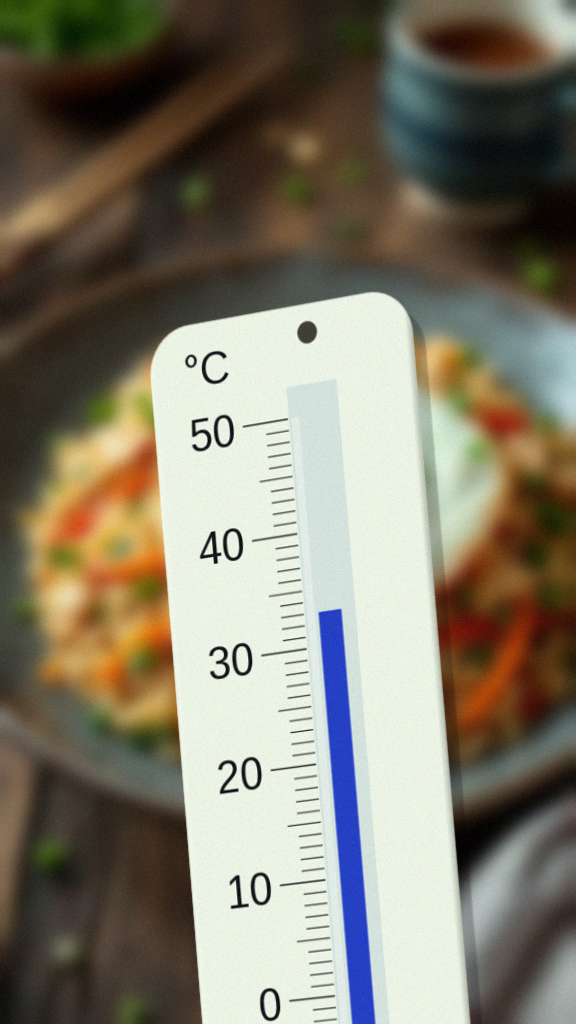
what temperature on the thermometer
33 °C
